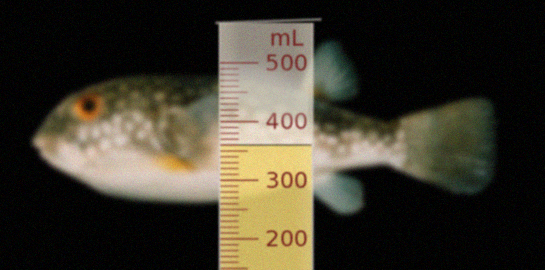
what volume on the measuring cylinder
360 mL
